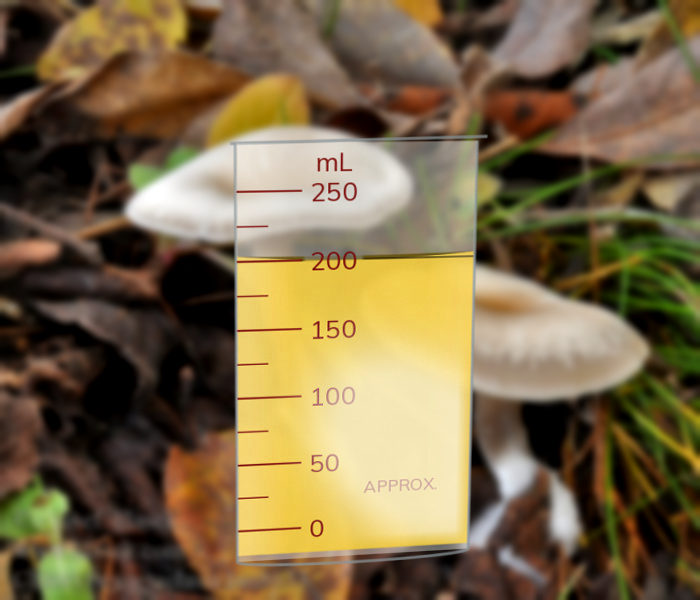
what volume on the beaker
200 mL
